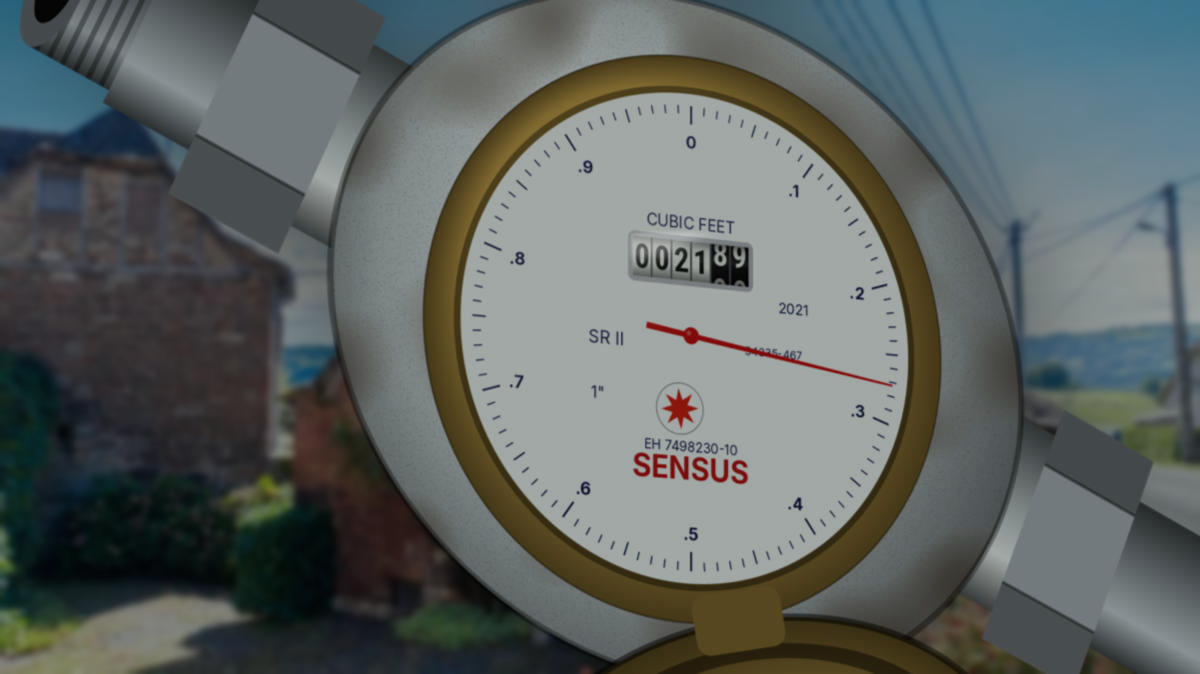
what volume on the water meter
2189.27 ft³
